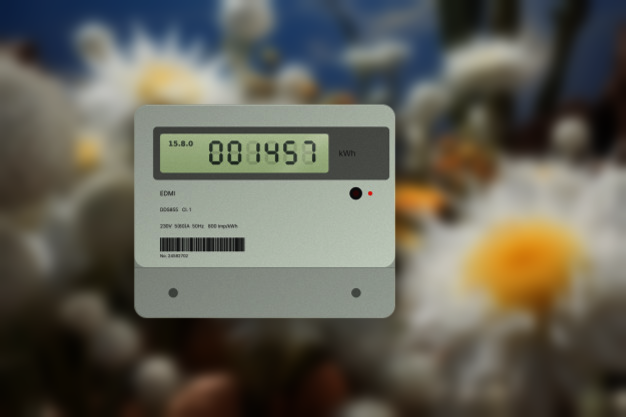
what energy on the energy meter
1457 kWh
